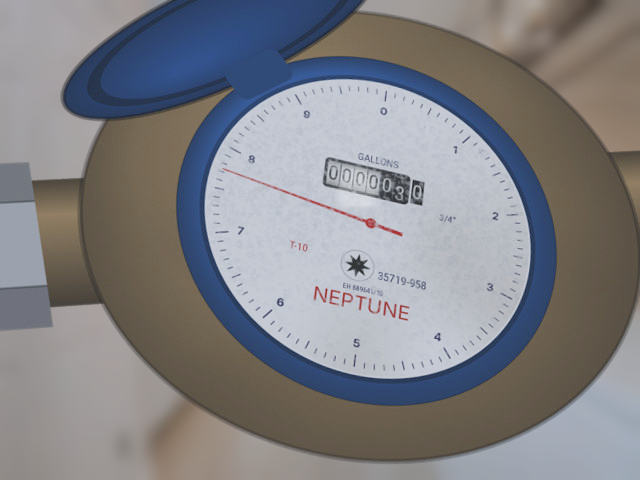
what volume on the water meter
27.7 gal
